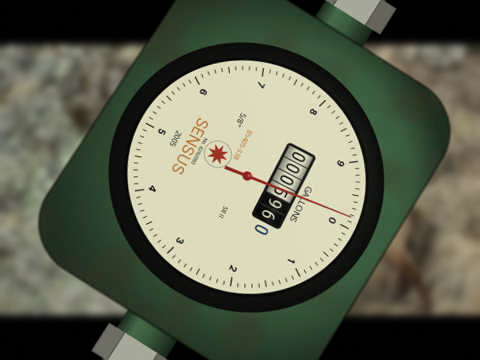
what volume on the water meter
5959.8 gal
